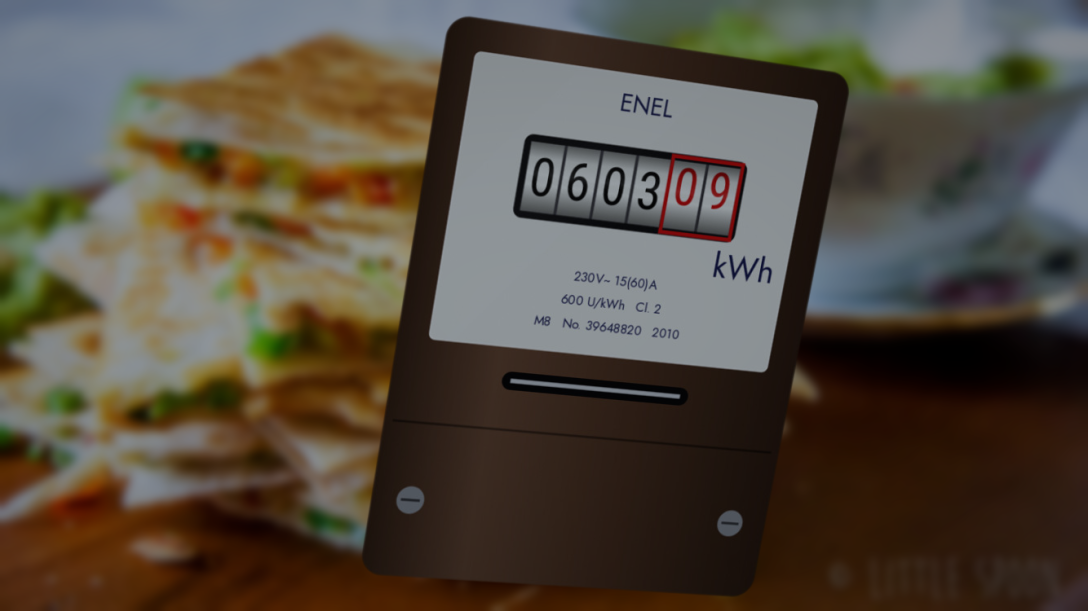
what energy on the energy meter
603.09 kWh
